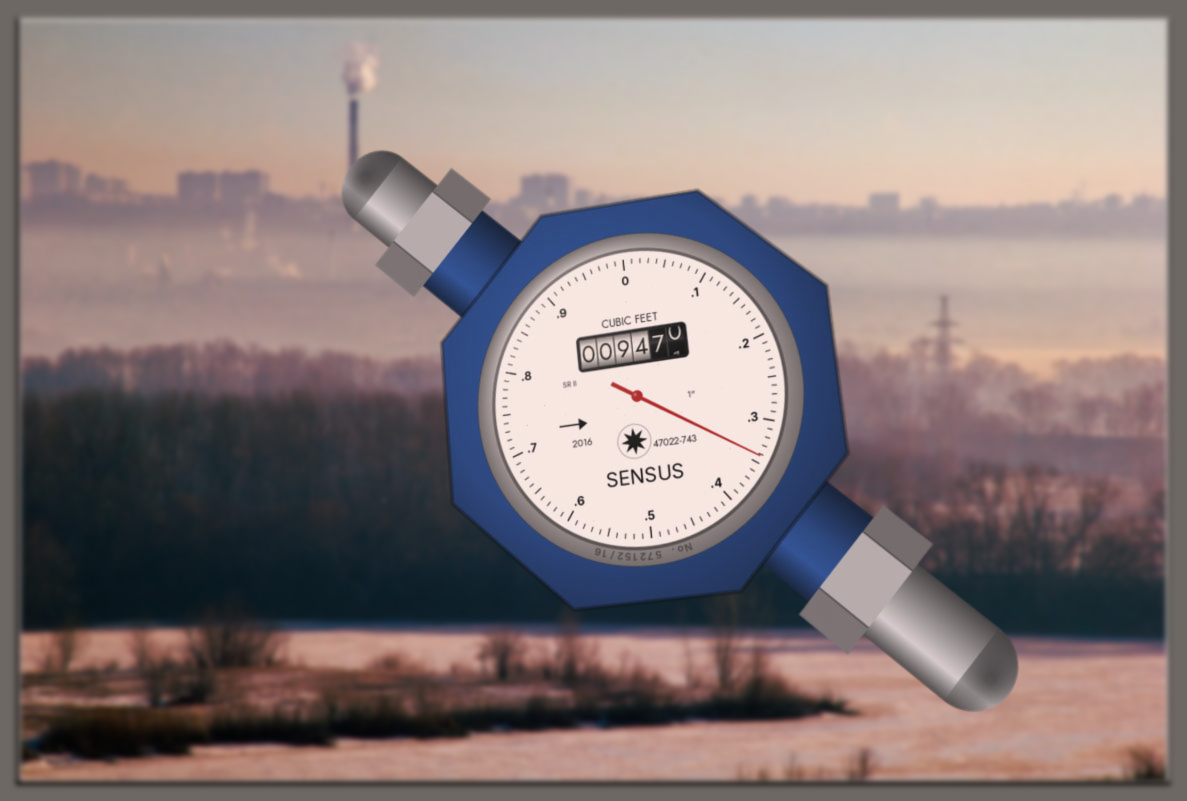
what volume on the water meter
9470.34 ft³
